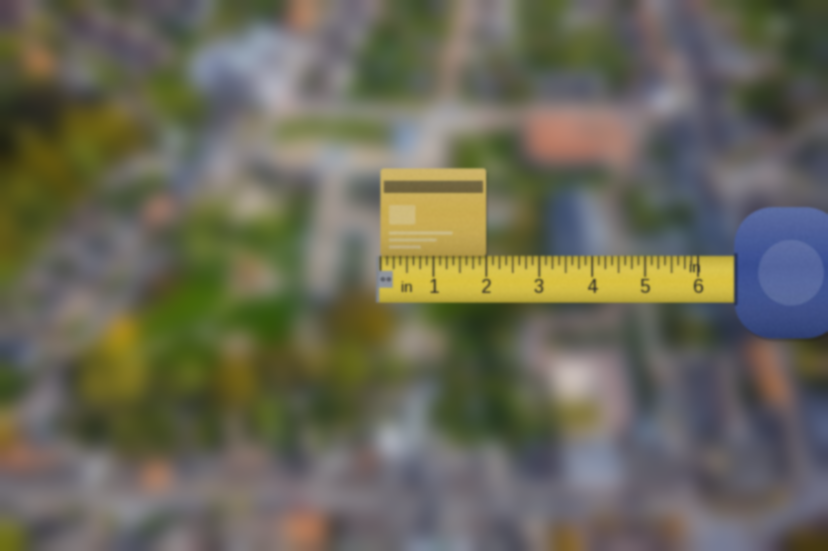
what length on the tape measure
2 in
